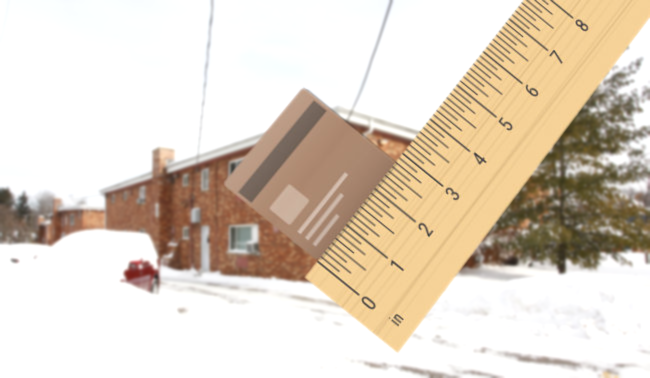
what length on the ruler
2.75 in
